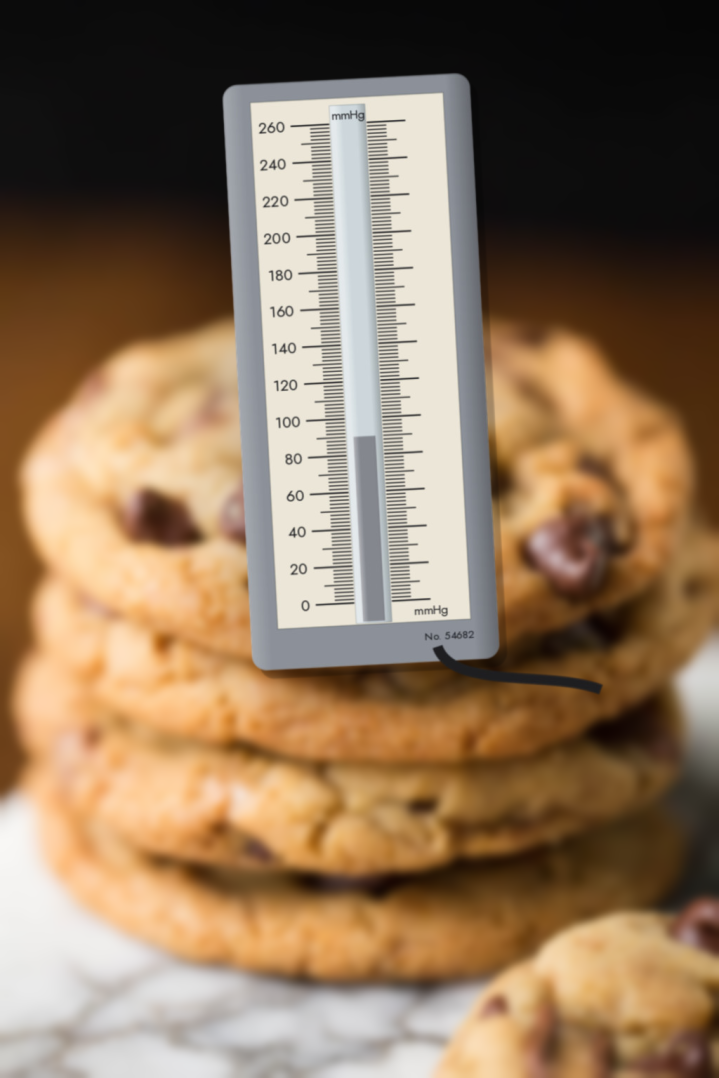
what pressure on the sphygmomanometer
90 mmHg
